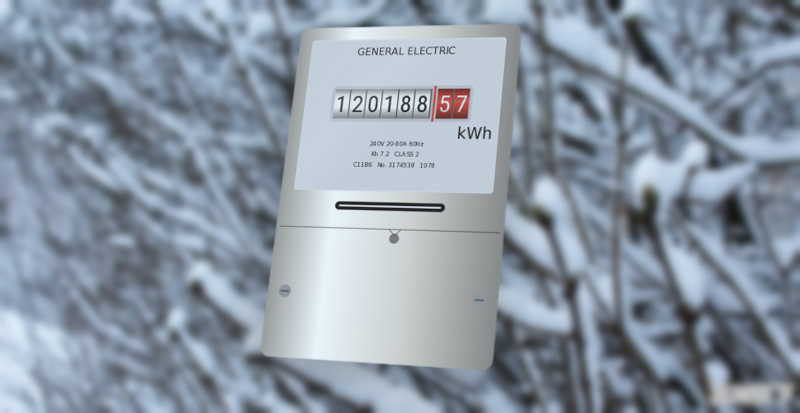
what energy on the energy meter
120188.57 kWh
